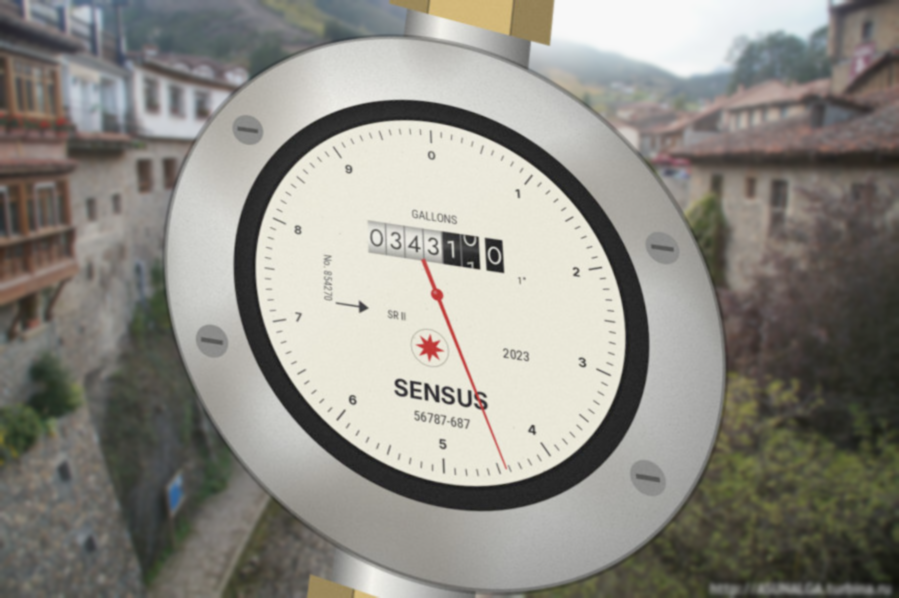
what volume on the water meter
343104.4 gal
